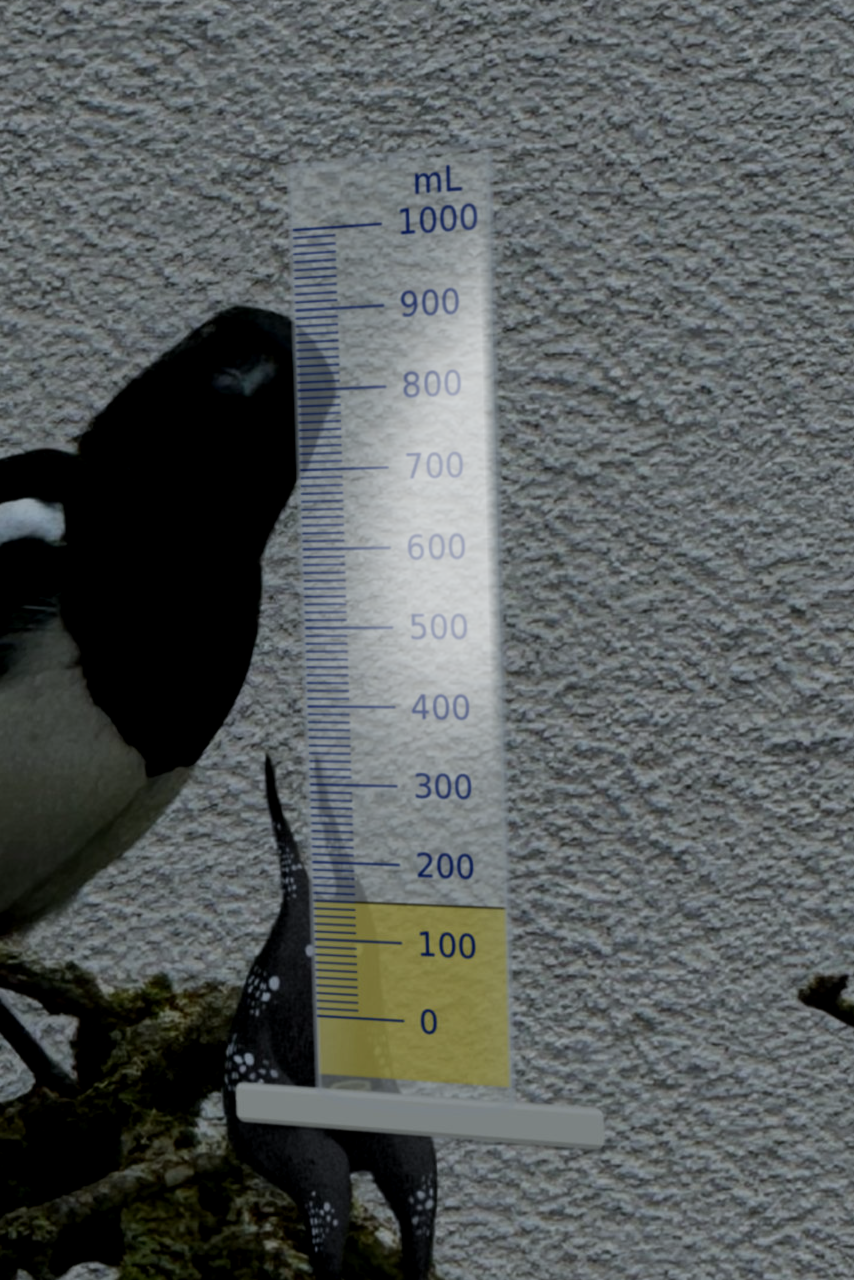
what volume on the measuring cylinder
150 mL
